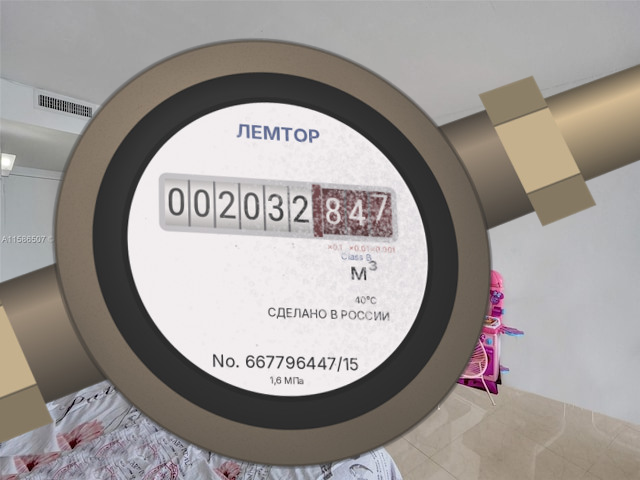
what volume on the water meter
2032.847 m³
